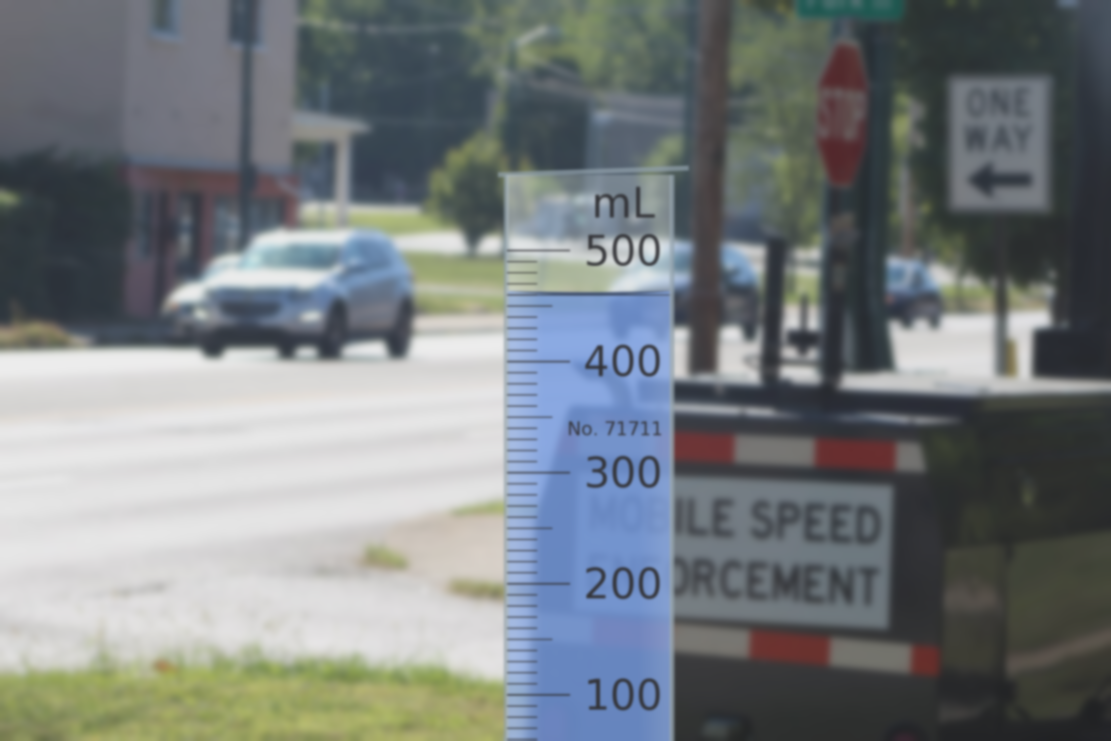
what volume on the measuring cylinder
460 mL
